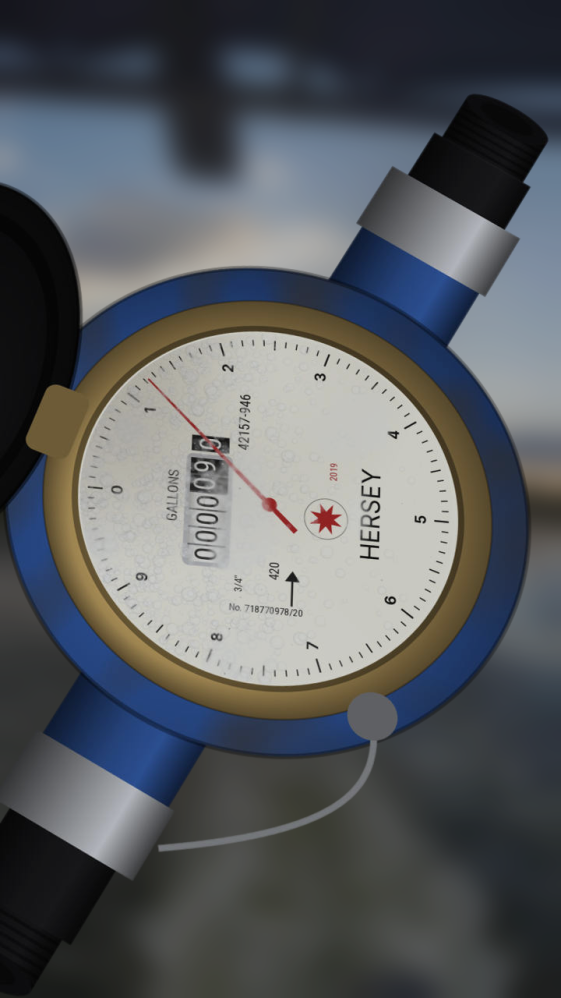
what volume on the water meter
91.2 gal
